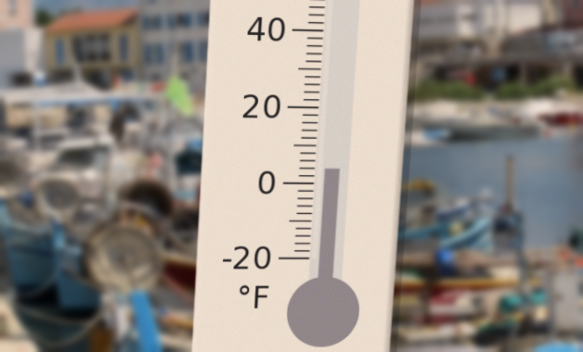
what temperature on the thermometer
4 °F
